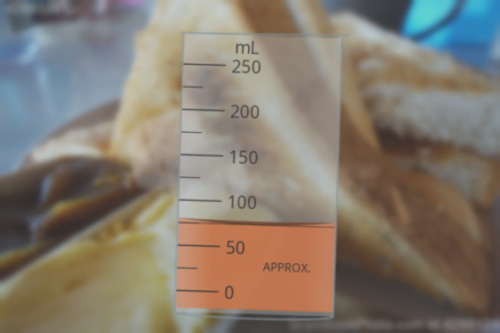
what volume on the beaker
75 mL
